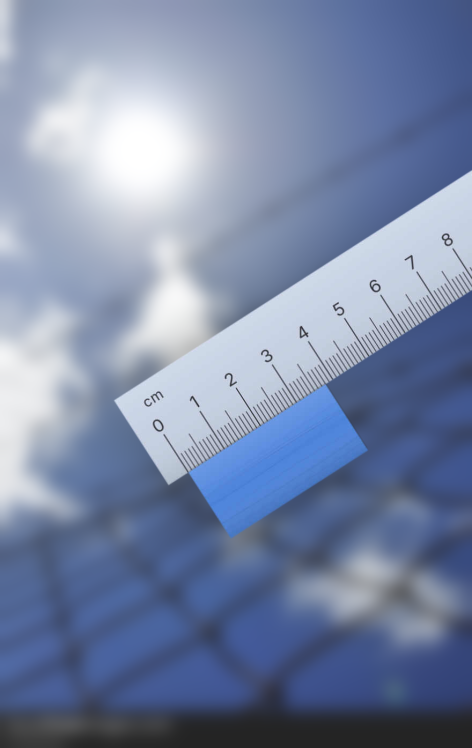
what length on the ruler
3.8 cm
